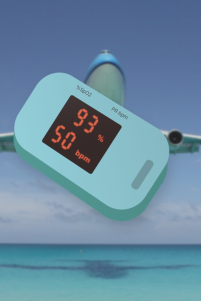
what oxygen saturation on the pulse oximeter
93 %
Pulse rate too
50 bpm
